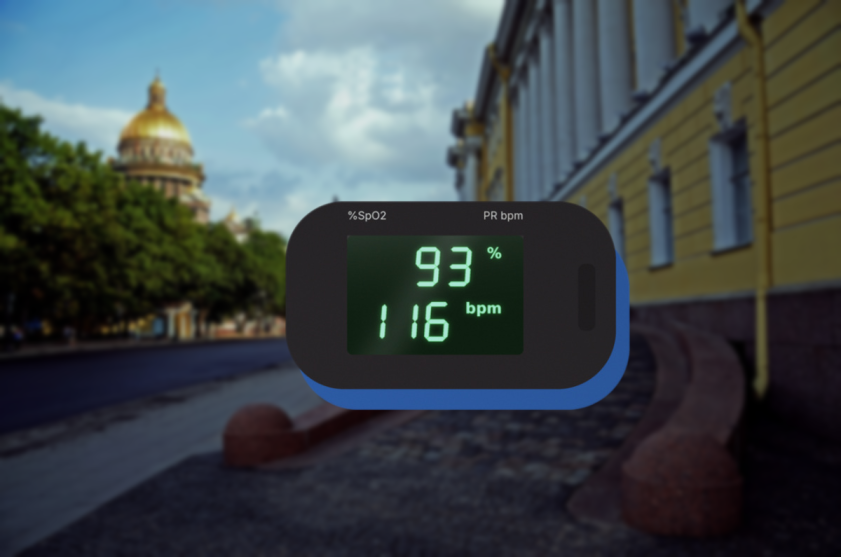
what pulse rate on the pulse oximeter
116 bpm
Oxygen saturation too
93 %
